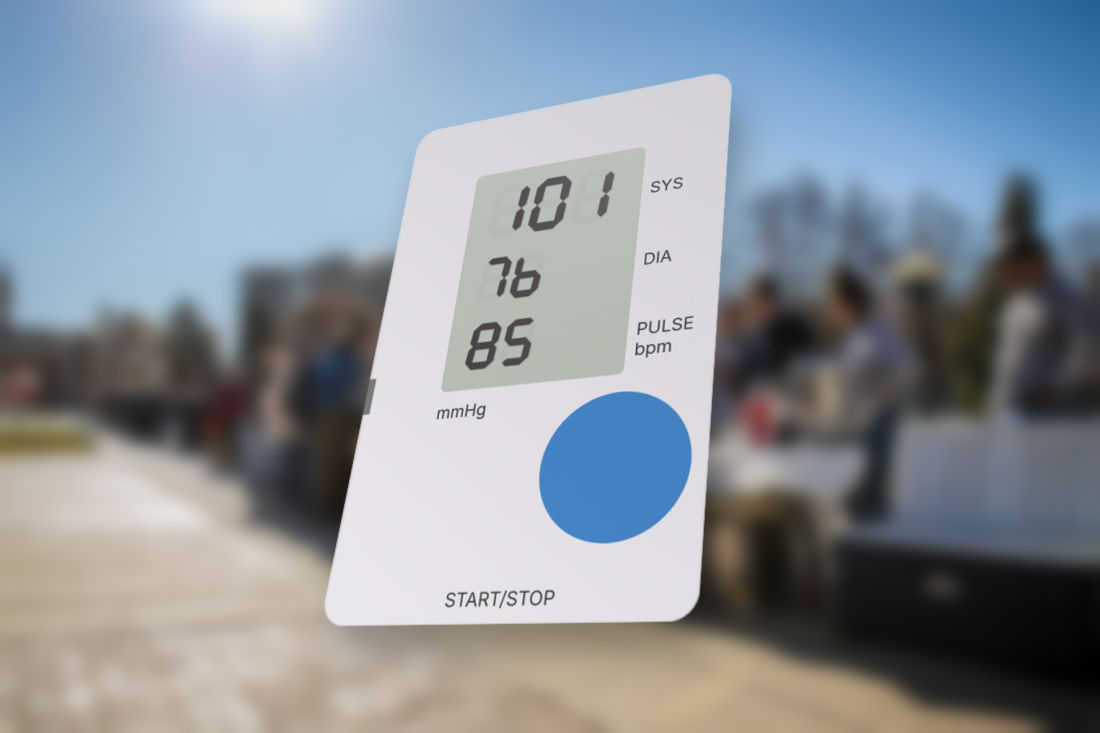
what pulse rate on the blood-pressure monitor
85 bpm
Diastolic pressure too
76 mmHg
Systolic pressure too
101 mmHg
